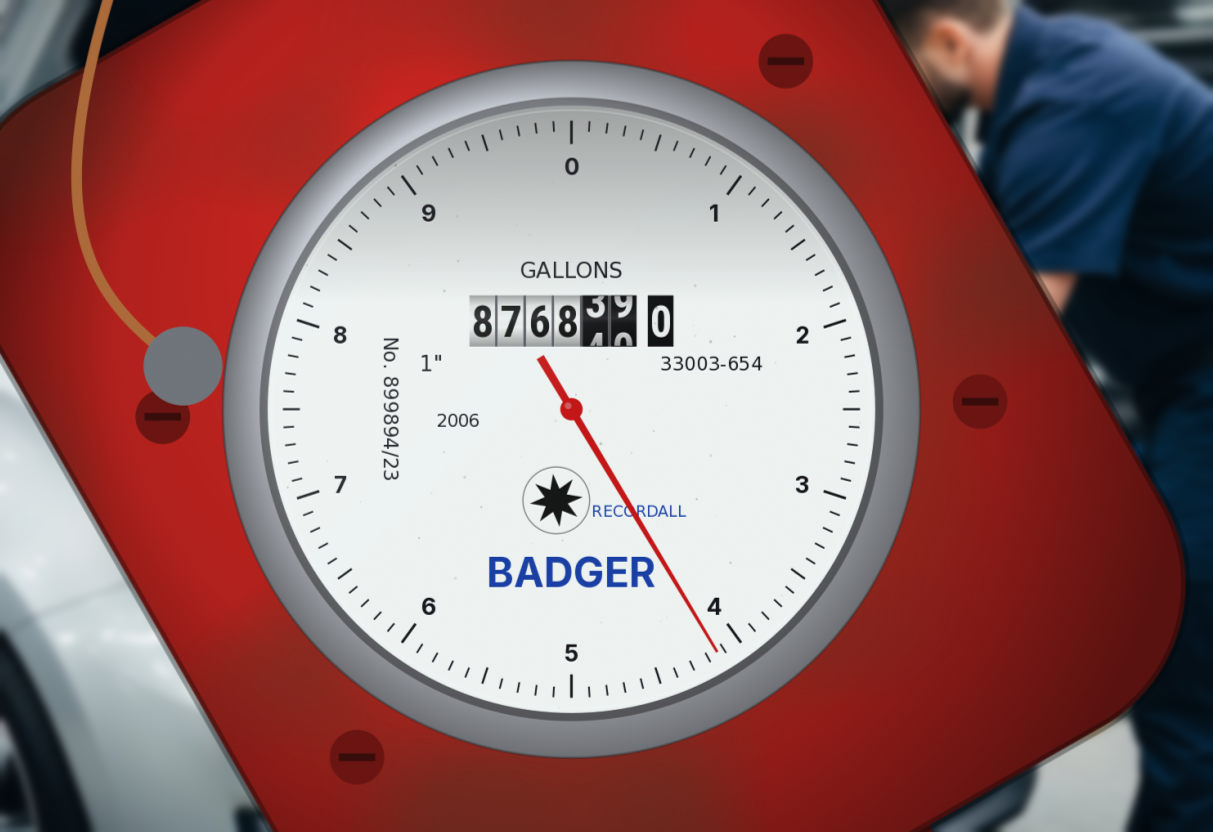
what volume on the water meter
8768394.1 gal
